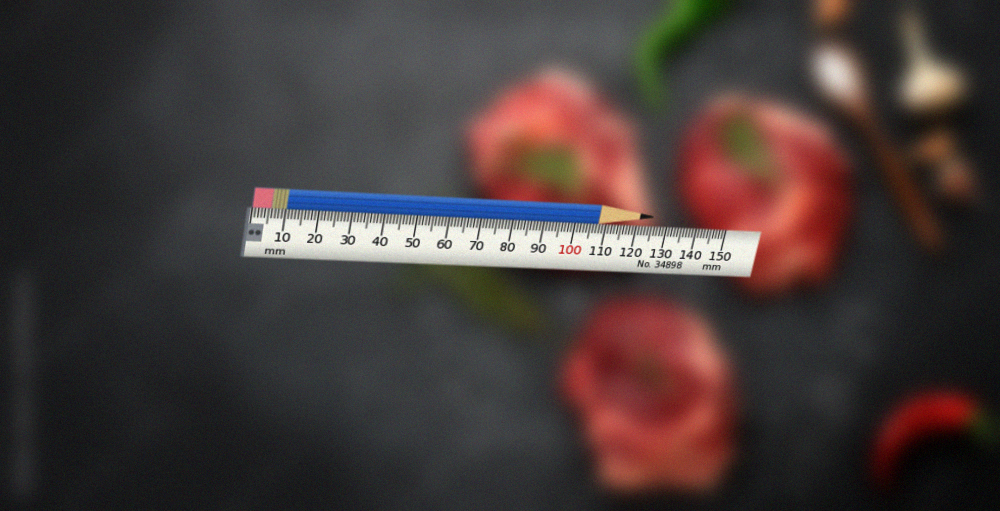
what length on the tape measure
125 mm
